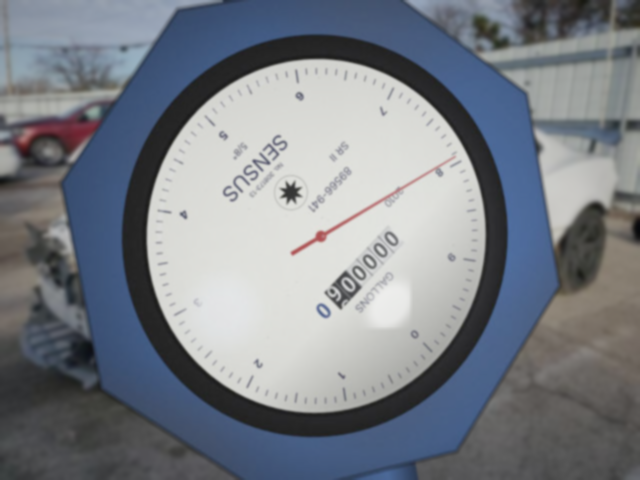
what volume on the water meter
57.9 gal
